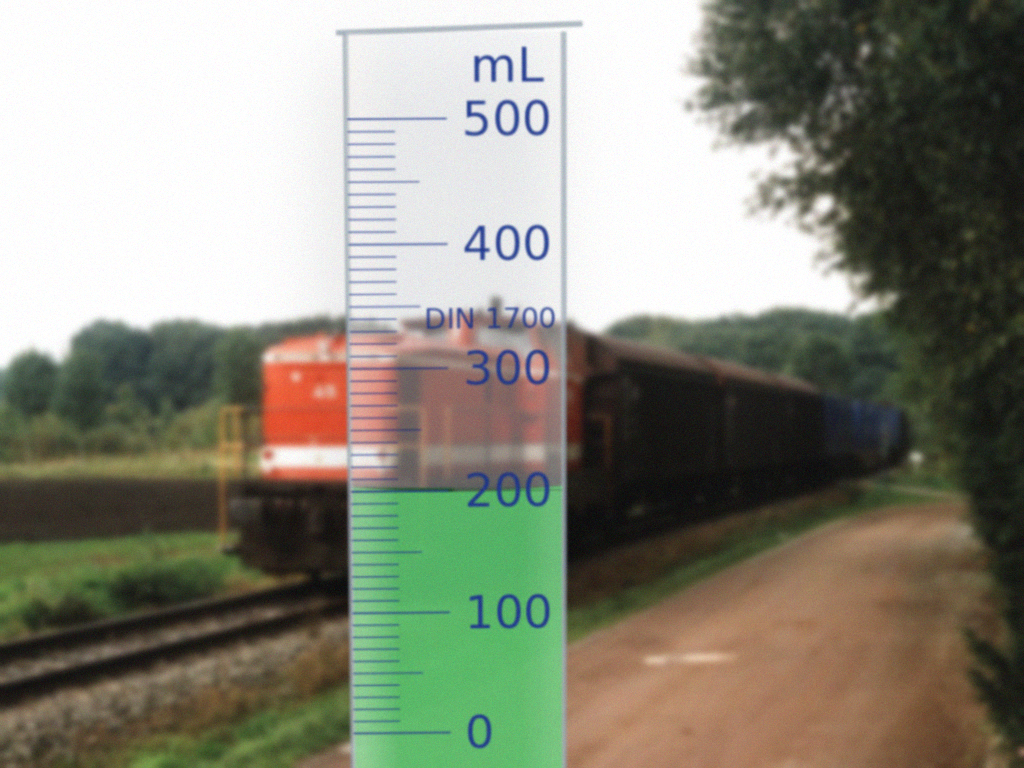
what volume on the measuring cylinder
200 mL
